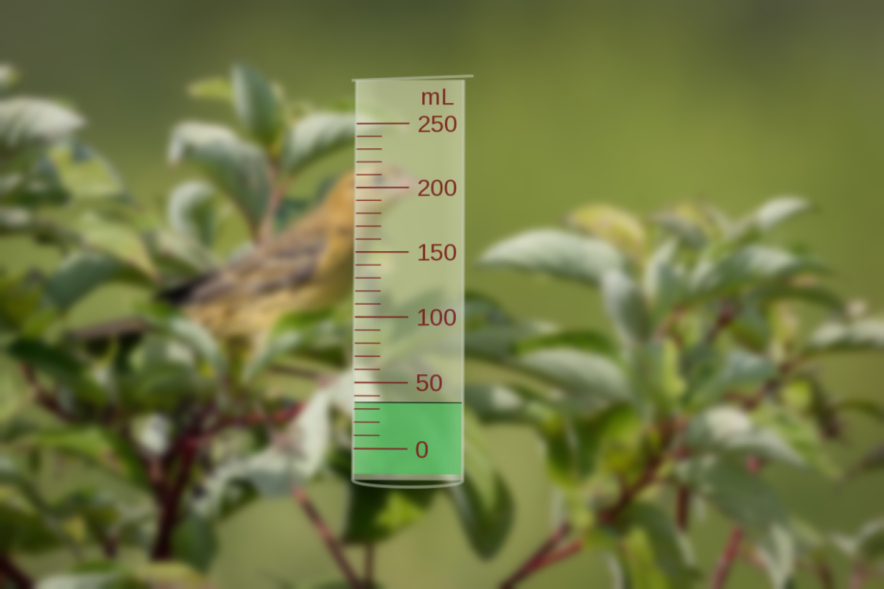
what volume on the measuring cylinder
35 mL
